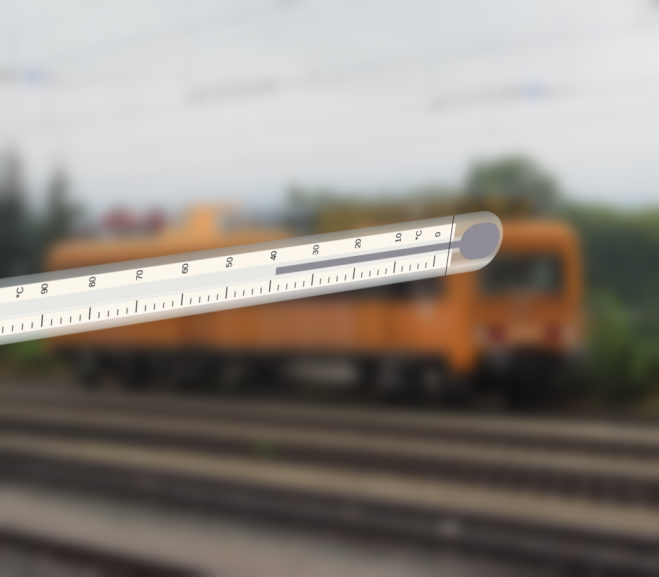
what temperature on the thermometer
39 °C
